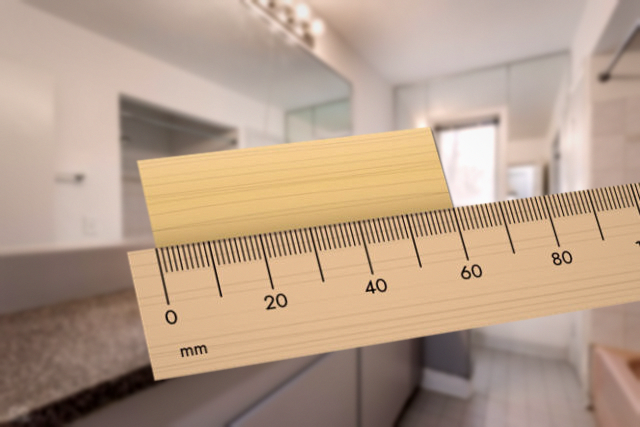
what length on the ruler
60 mm
